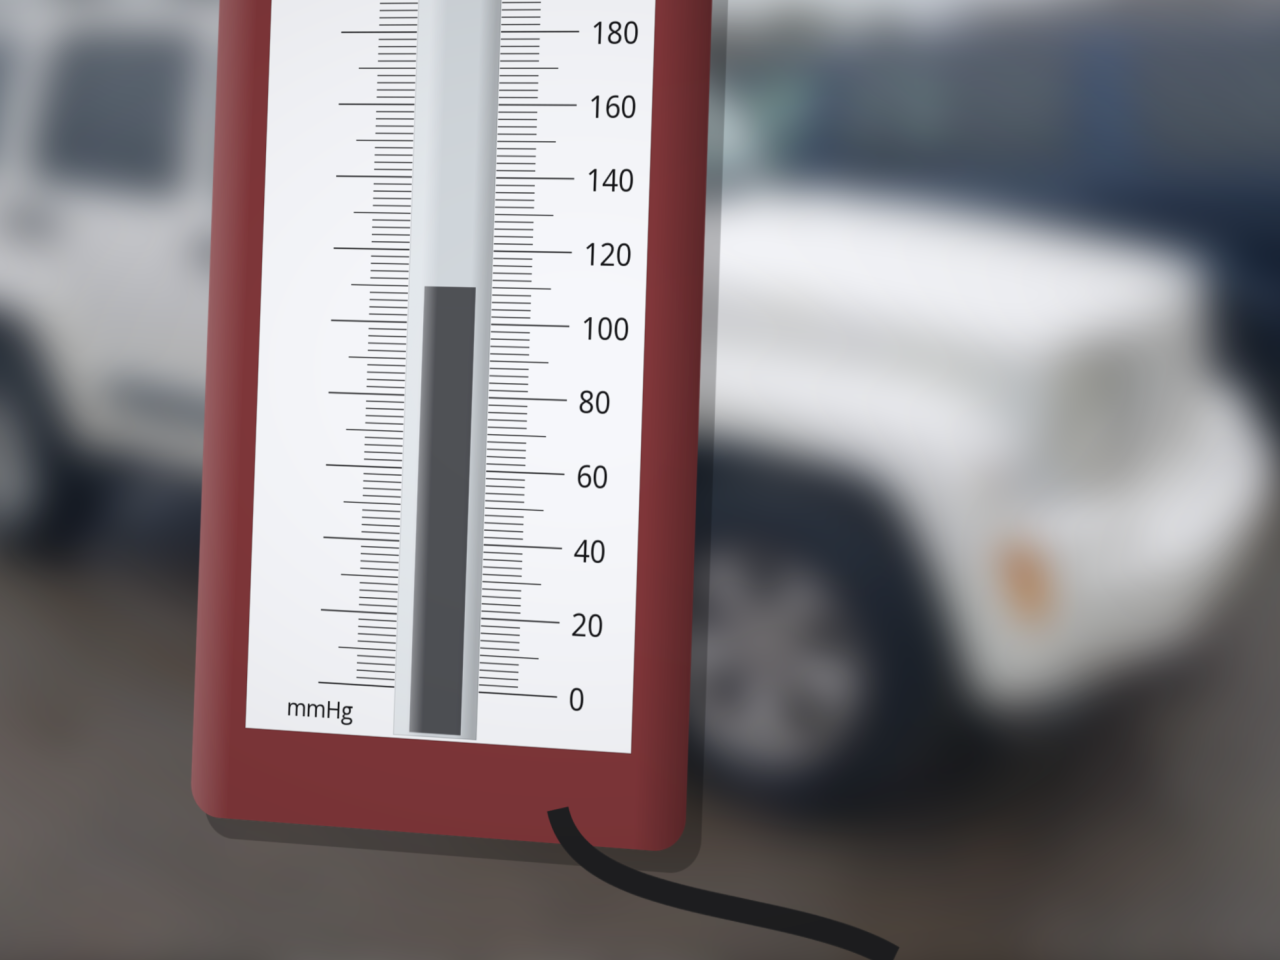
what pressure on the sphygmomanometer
110 mmHg
